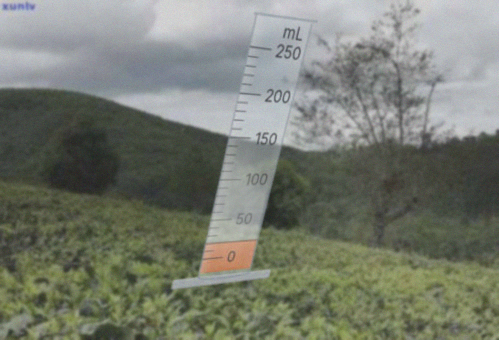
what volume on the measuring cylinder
20 mL
